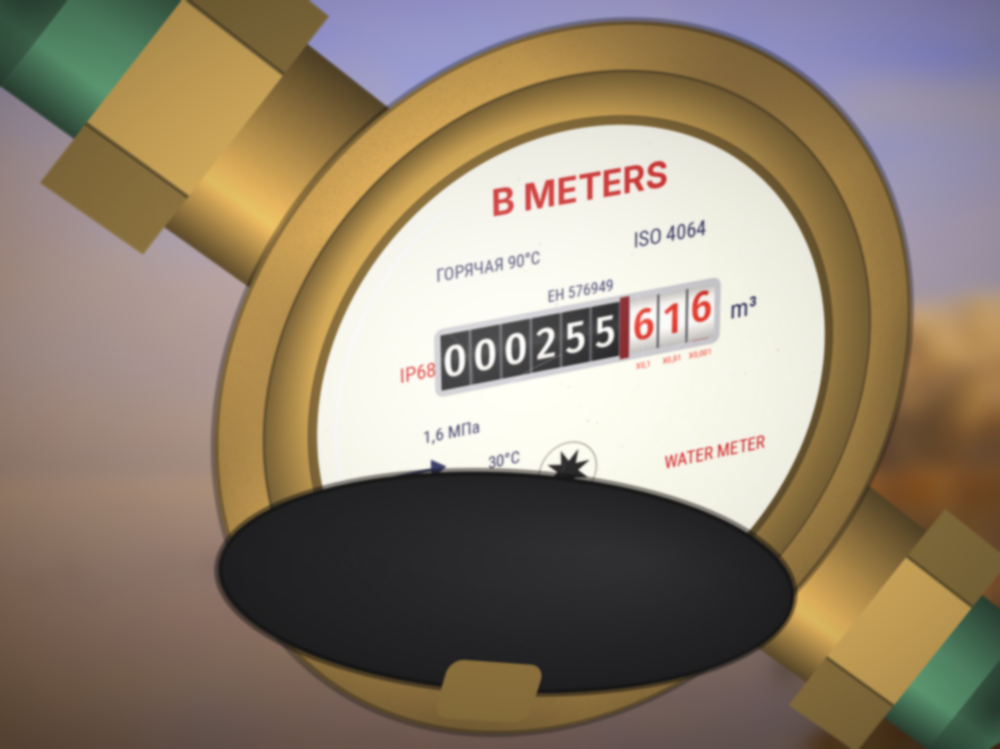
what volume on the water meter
255.616 m³
